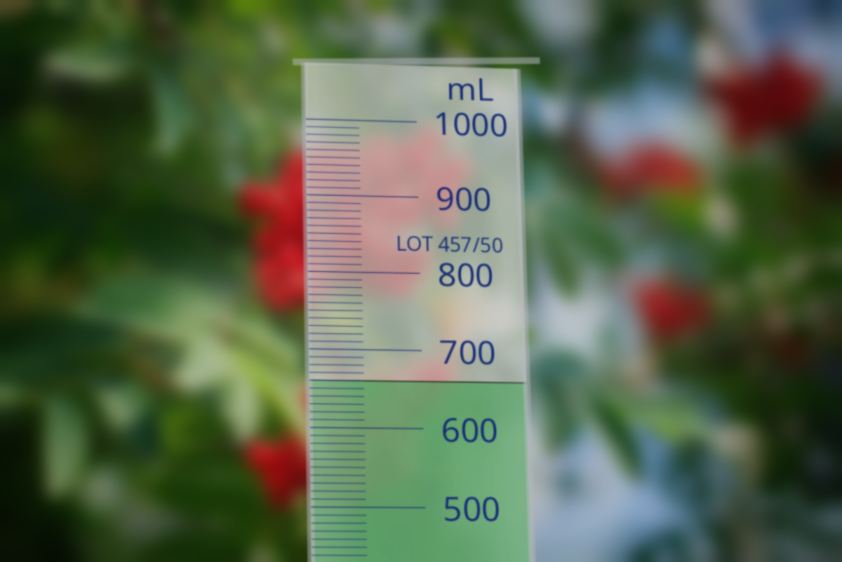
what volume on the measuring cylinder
660 mL
